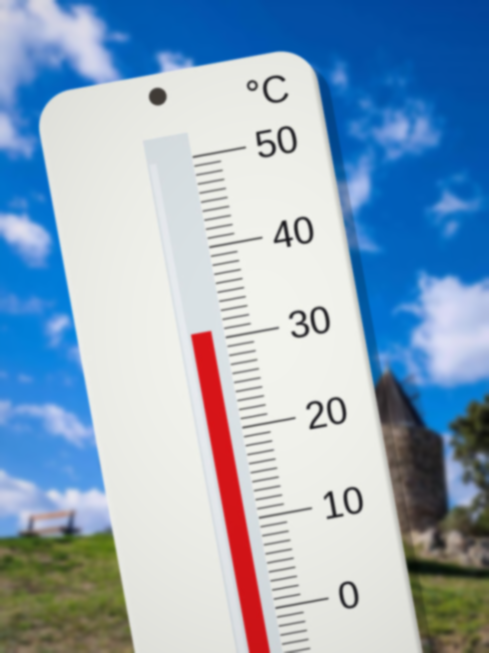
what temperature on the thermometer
31 °C
